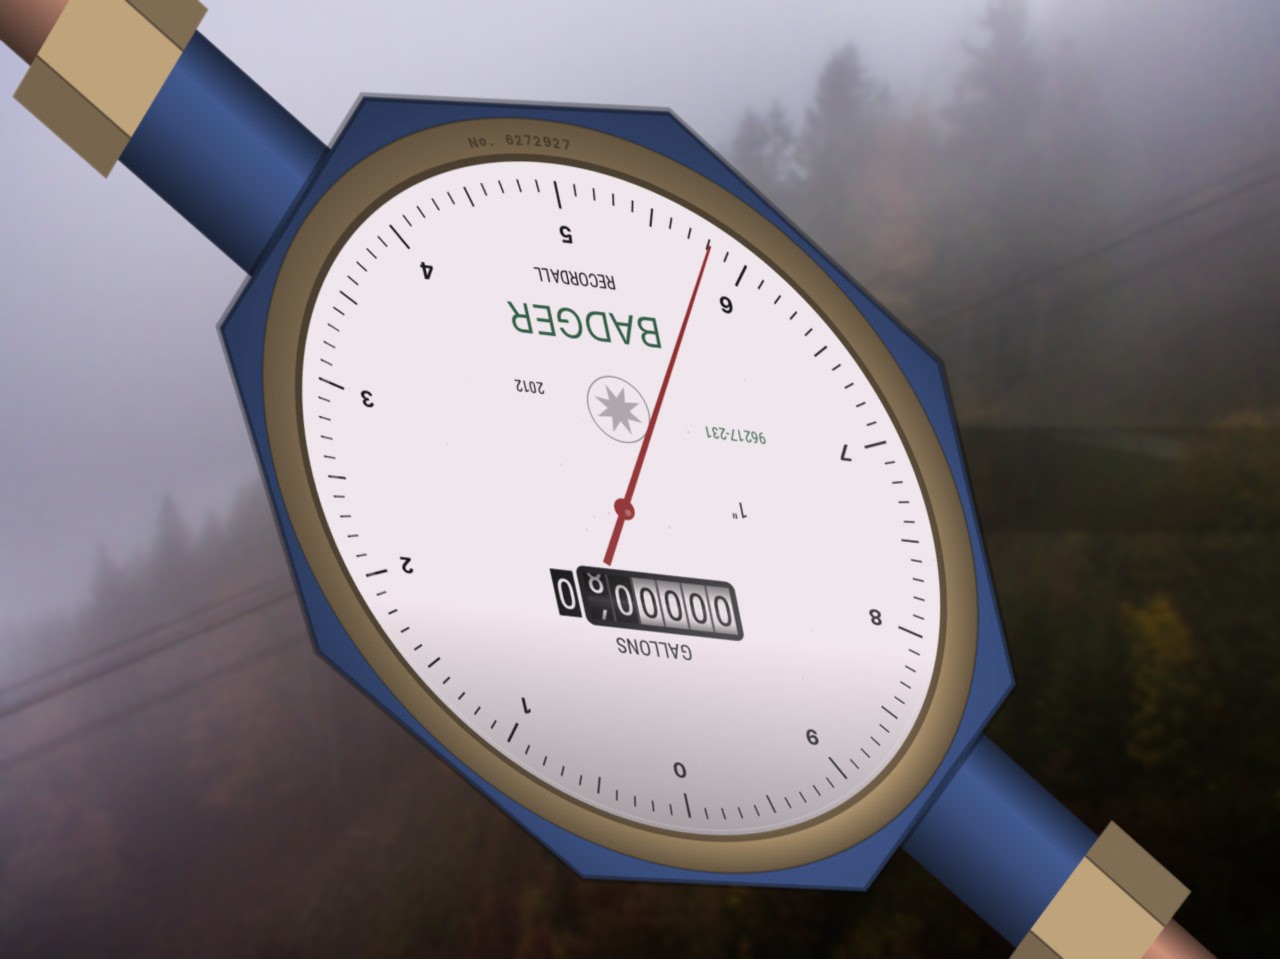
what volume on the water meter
75.8 gal
